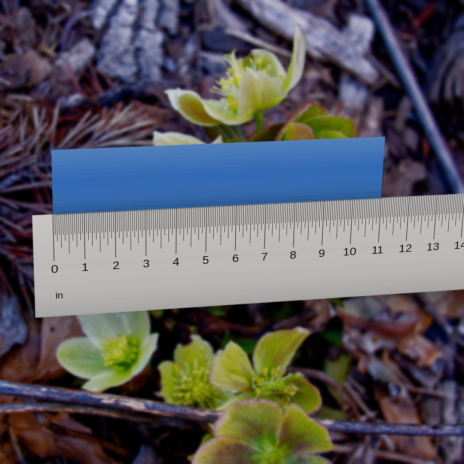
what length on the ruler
11 in
